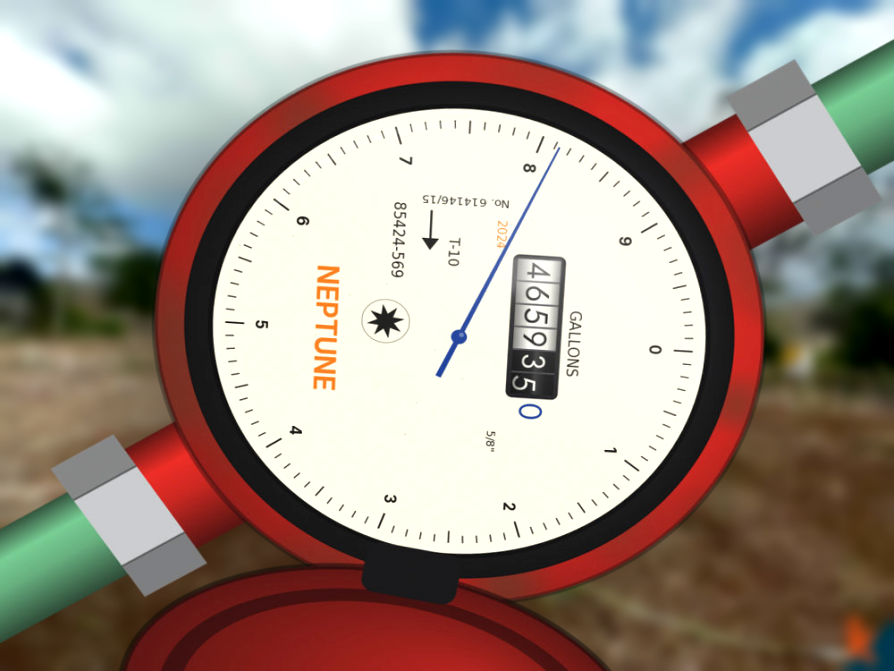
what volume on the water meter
4659348.1 gal
